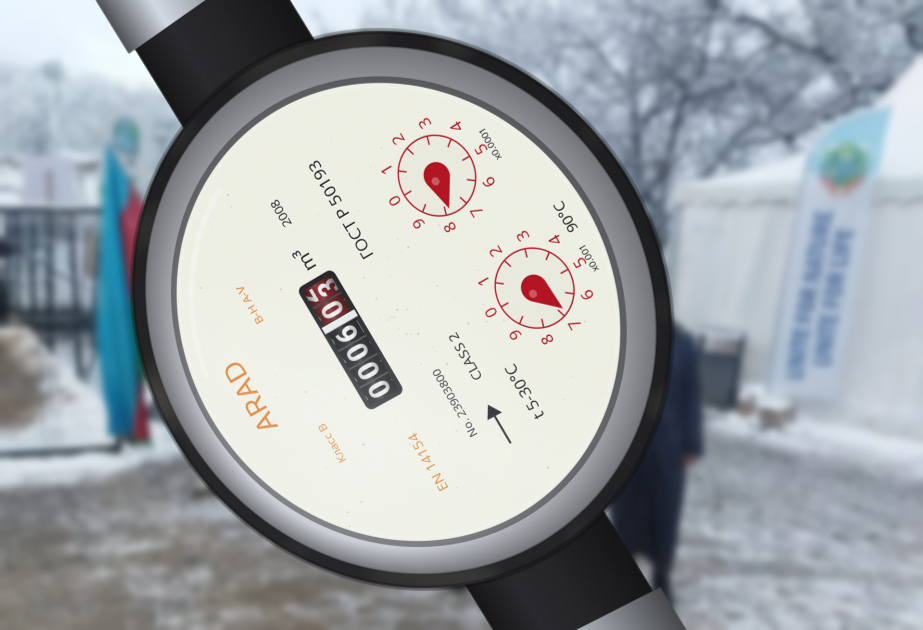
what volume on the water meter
6.0267 m³
